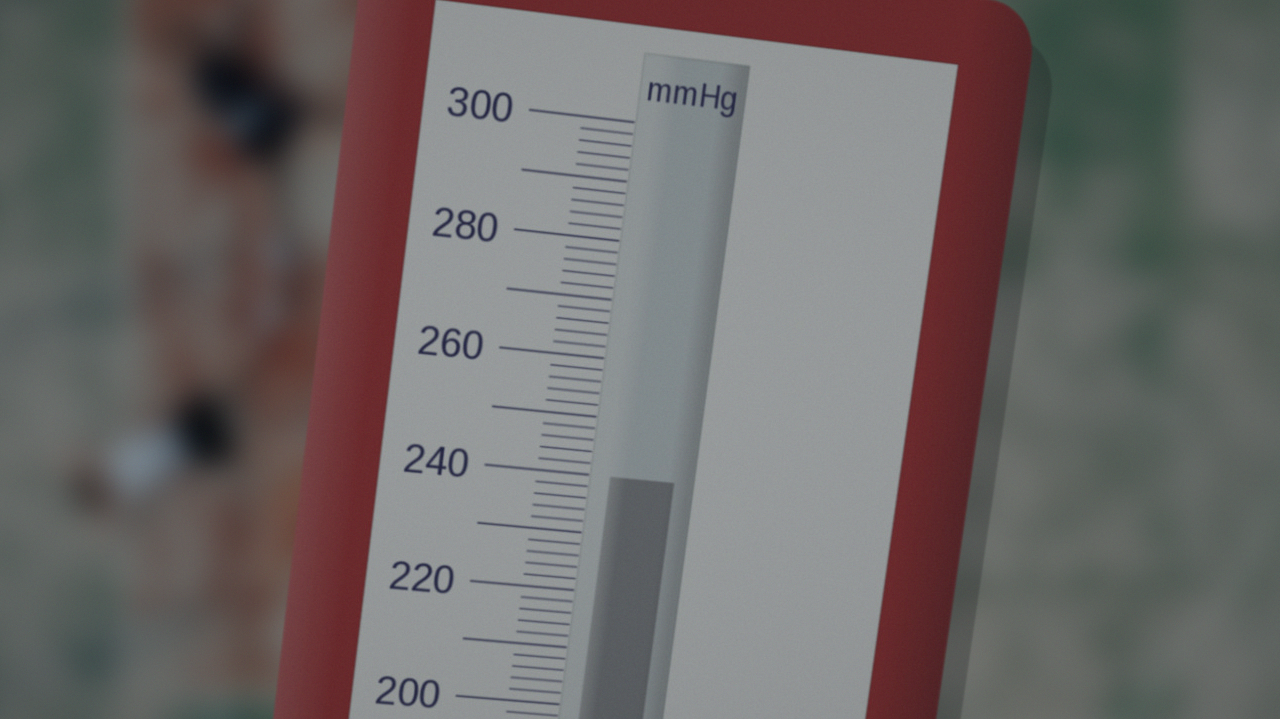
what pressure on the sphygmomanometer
240 mmHg
